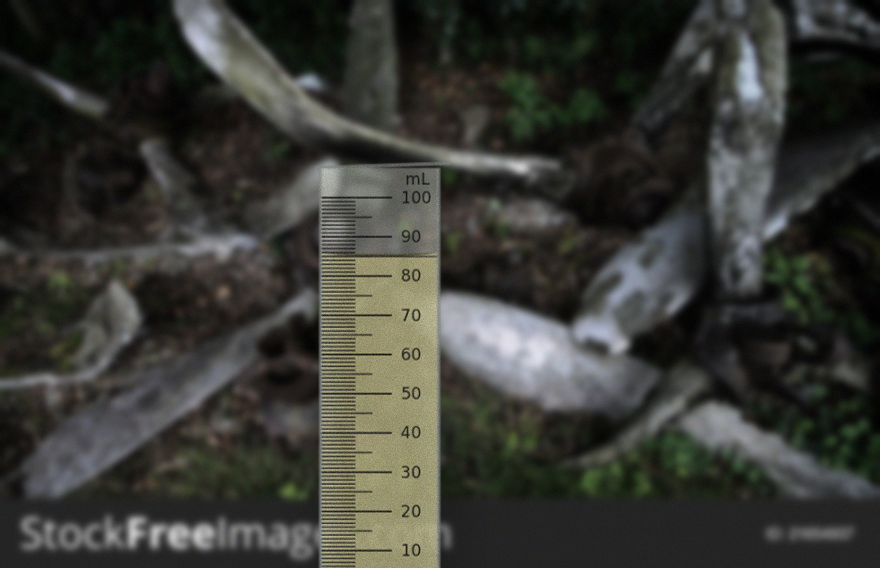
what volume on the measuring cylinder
85 mL
